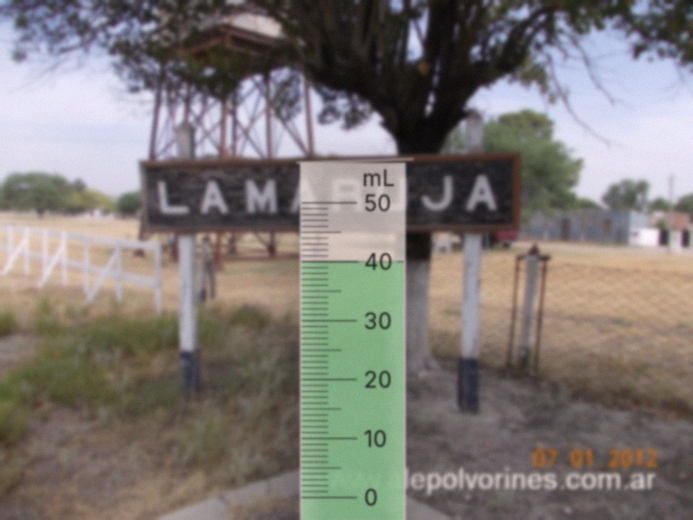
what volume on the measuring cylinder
40 mL
